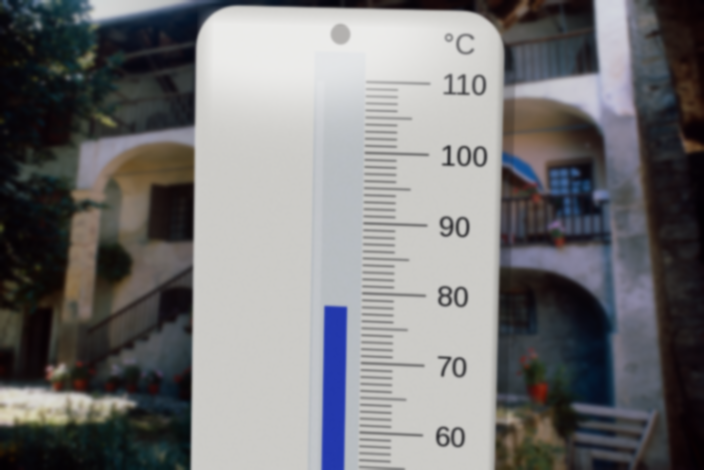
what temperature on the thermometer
78 °C
